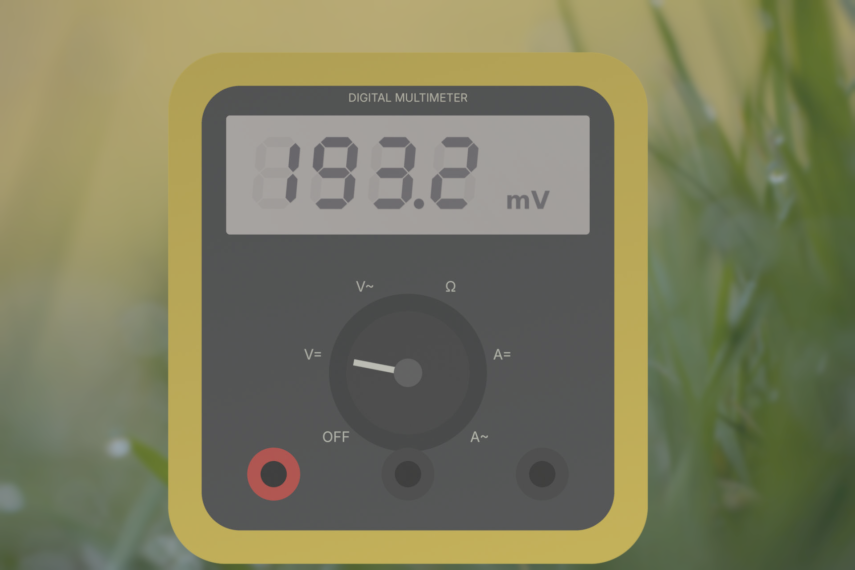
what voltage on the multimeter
193.2 mV
